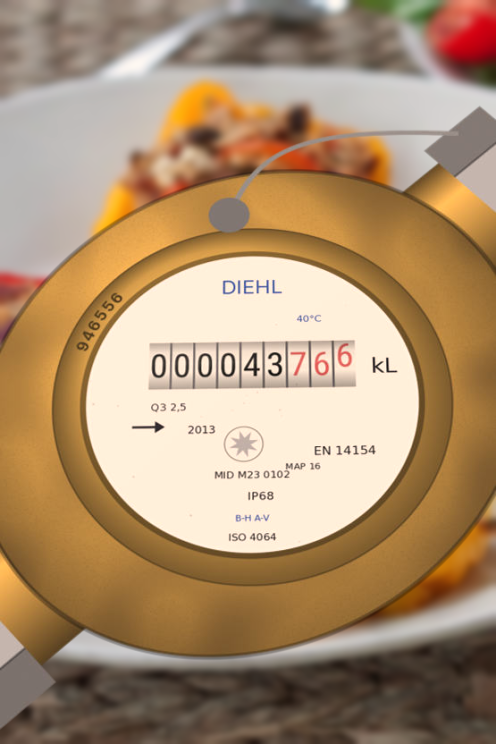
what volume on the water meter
43.766 kL
